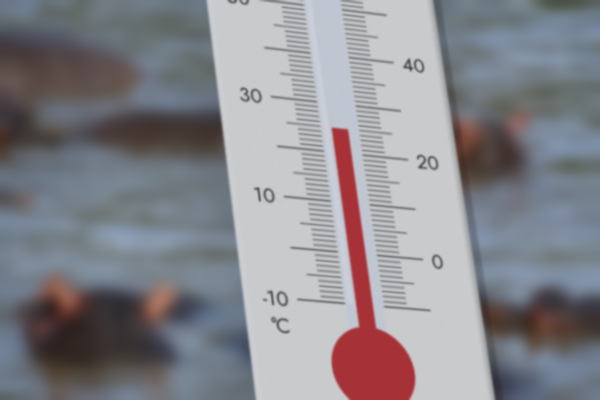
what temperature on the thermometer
25 °C
